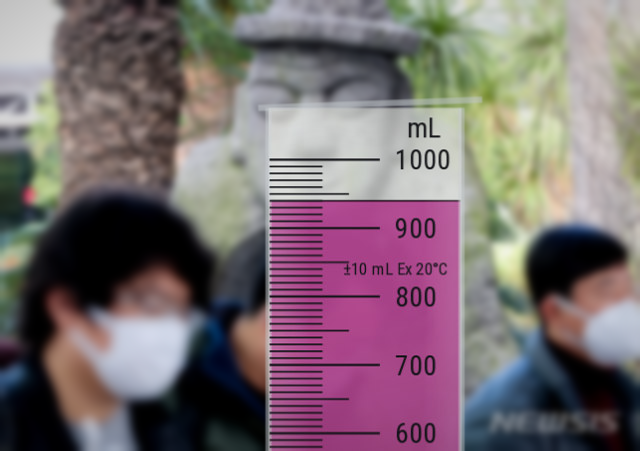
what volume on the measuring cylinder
940 mL
